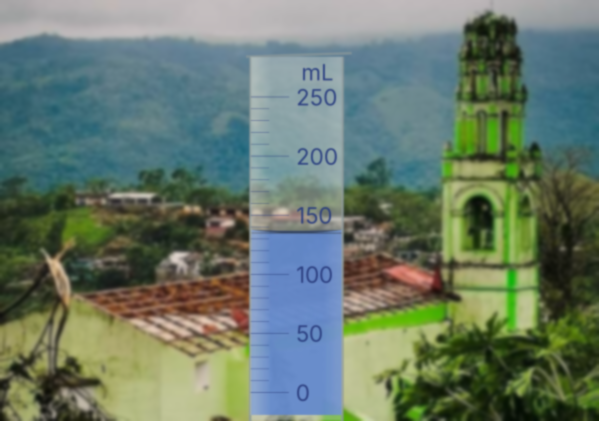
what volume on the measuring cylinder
135 mL
